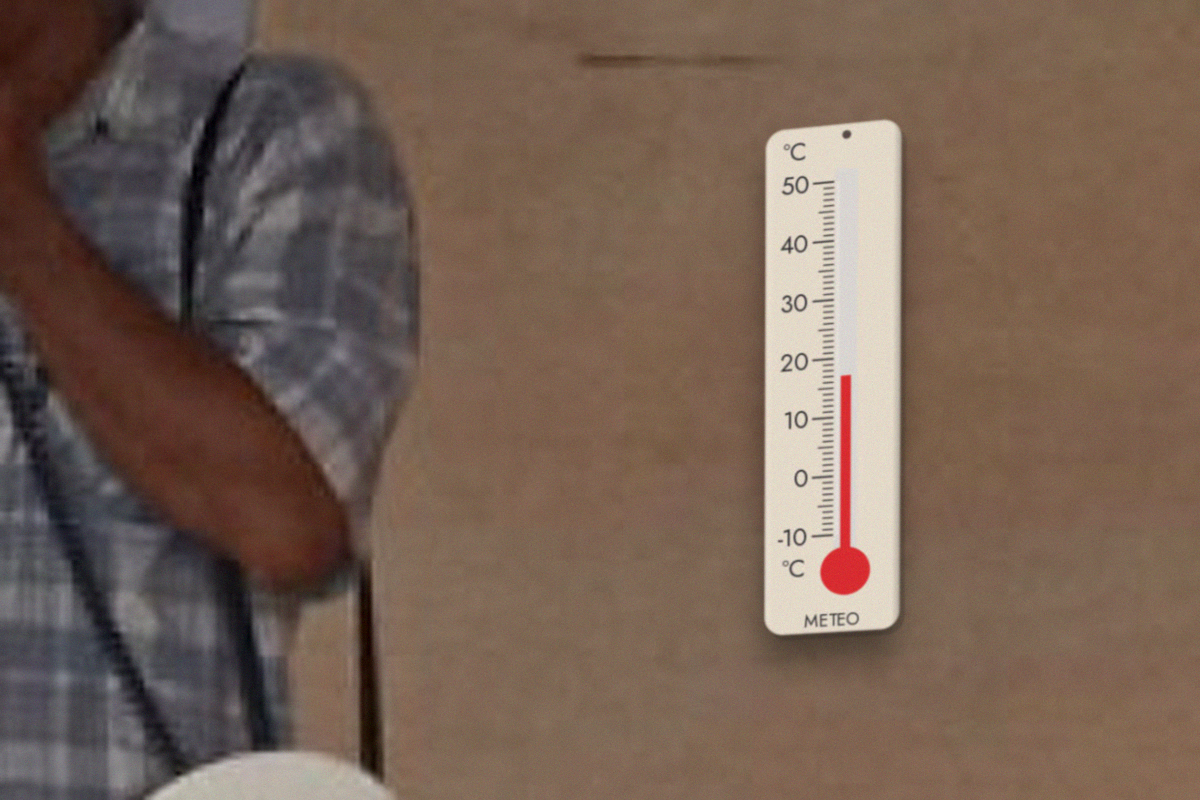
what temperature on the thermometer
17 °C
